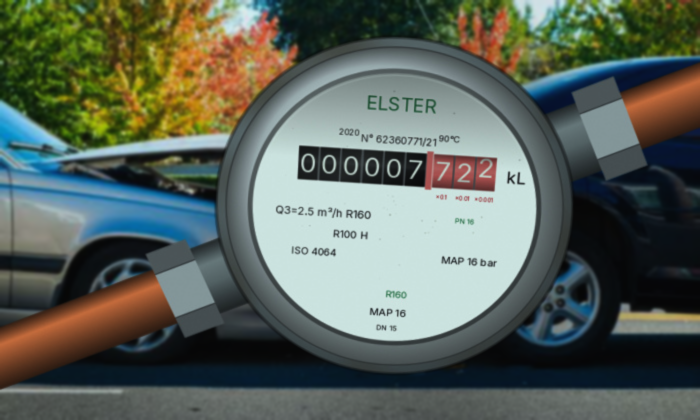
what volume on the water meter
7.722 kL
